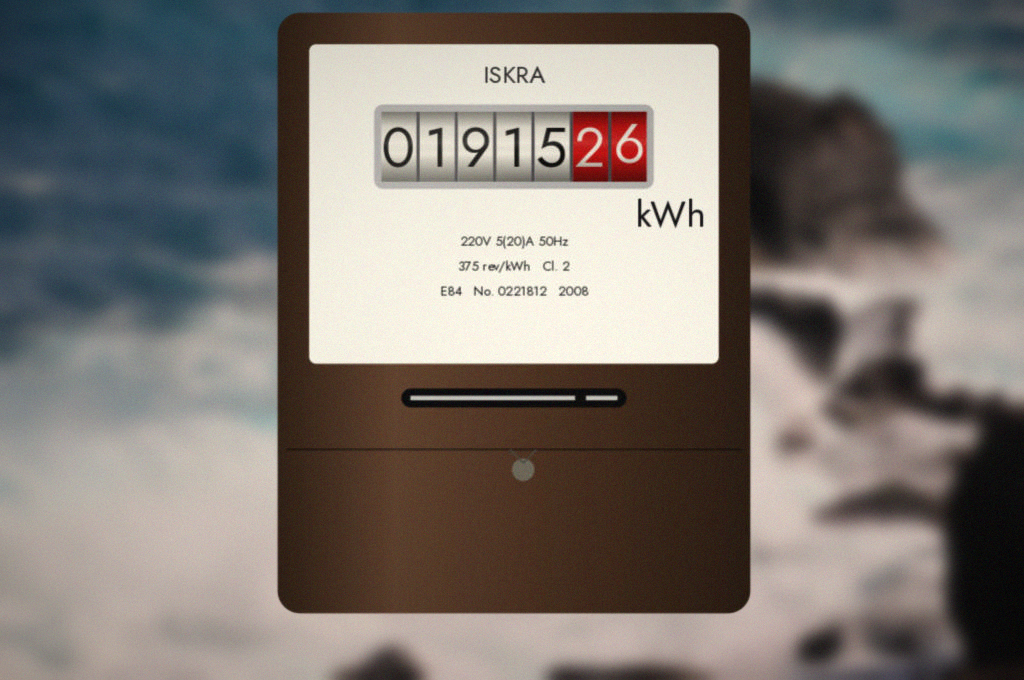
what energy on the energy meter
1915.26 kWh
